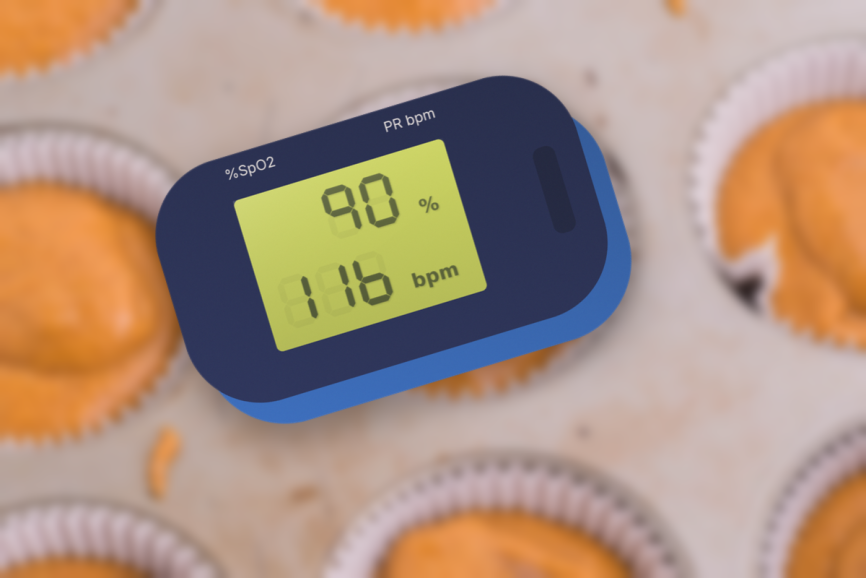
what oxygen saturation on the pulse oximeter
90 %
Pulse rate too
116 bpm
